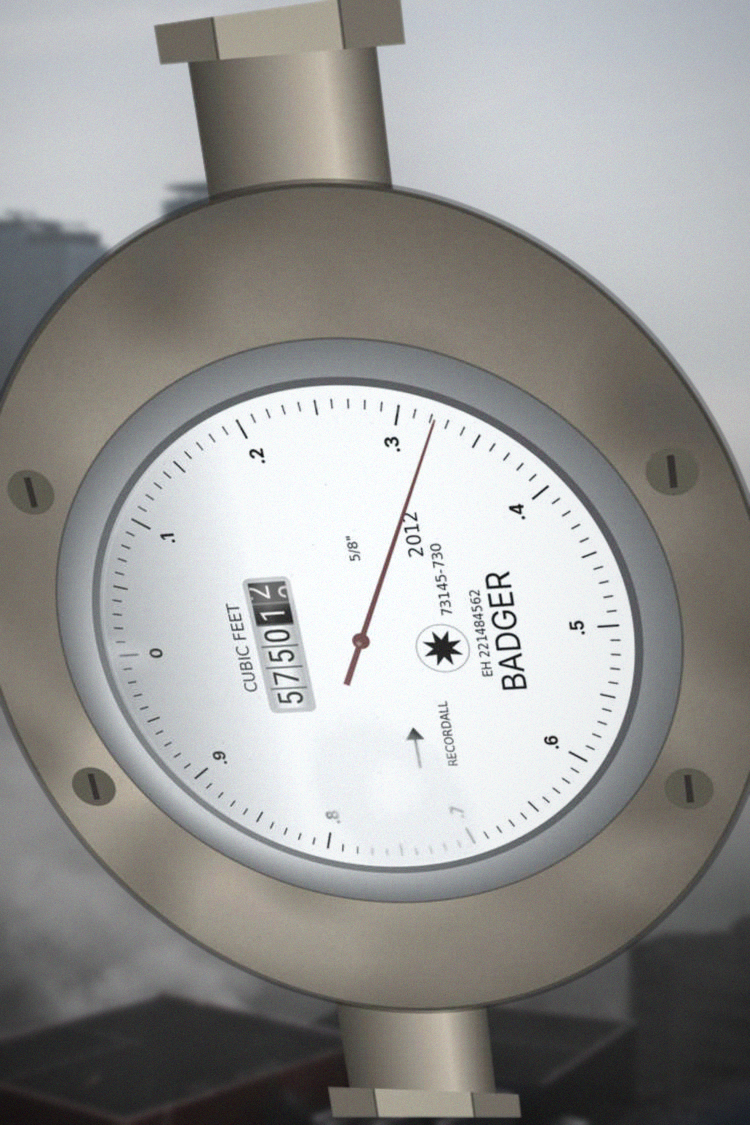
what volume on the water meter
575012.32 ft³
